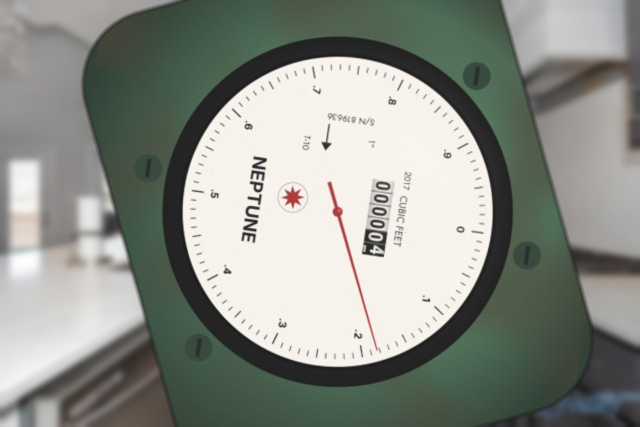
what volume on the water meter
4.18 ft³
